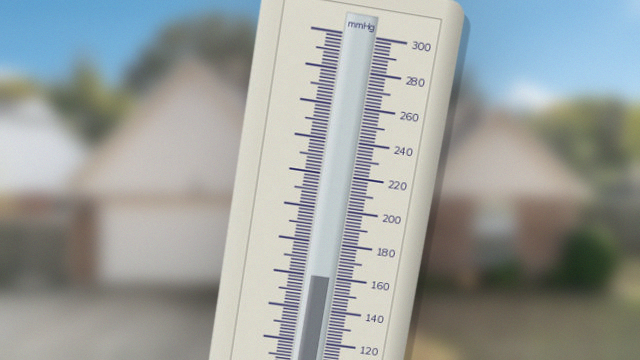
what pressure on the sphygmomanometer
160 mmHg
